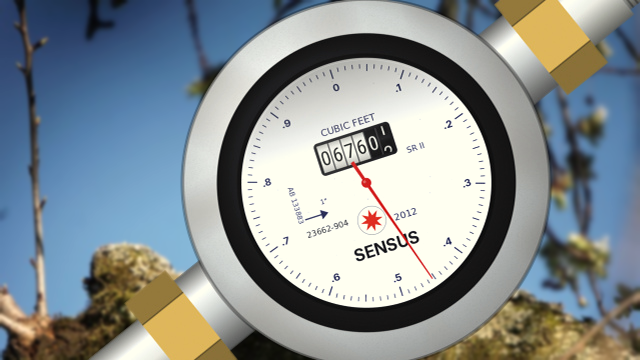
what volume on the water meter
67601.45 ft³
